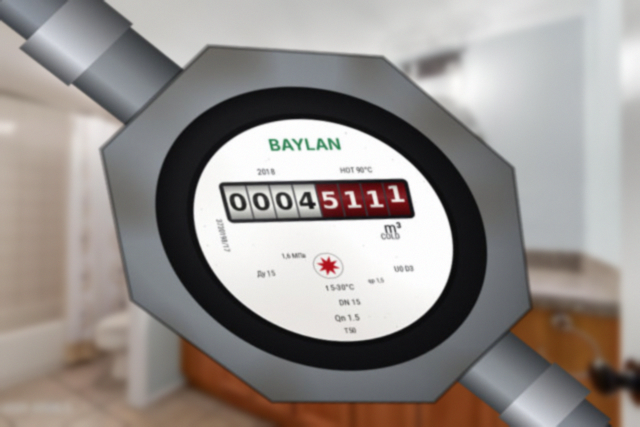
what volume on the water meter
4.5111 m³
